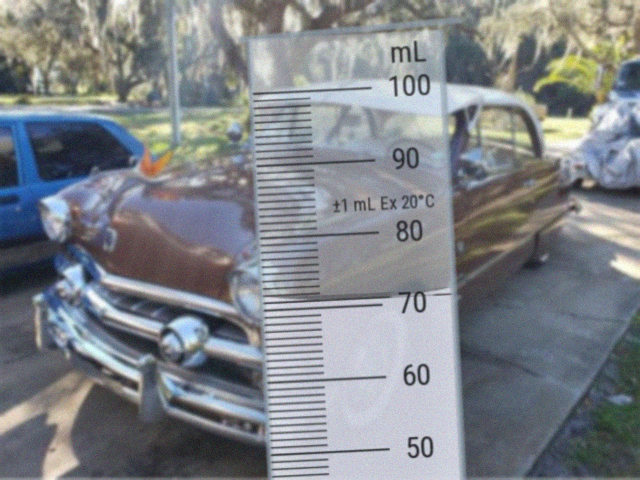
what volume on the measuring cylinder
71 mL
